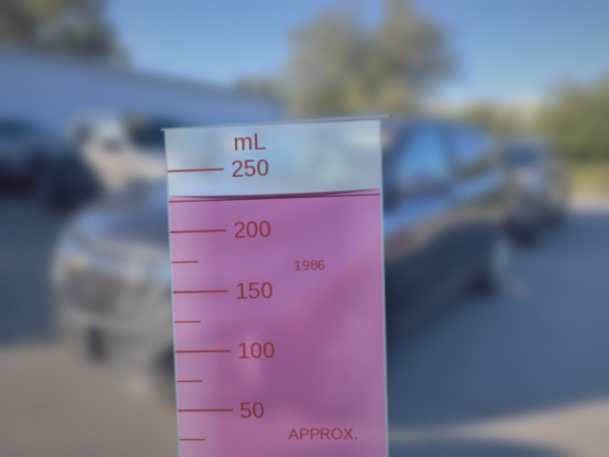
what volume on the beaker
225 mL
